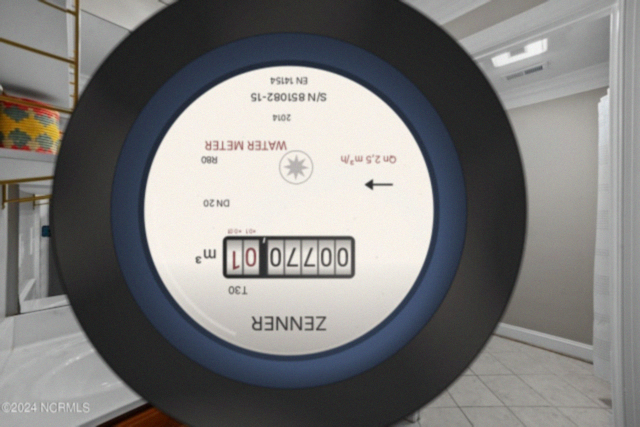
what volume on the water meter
770.01 m³
